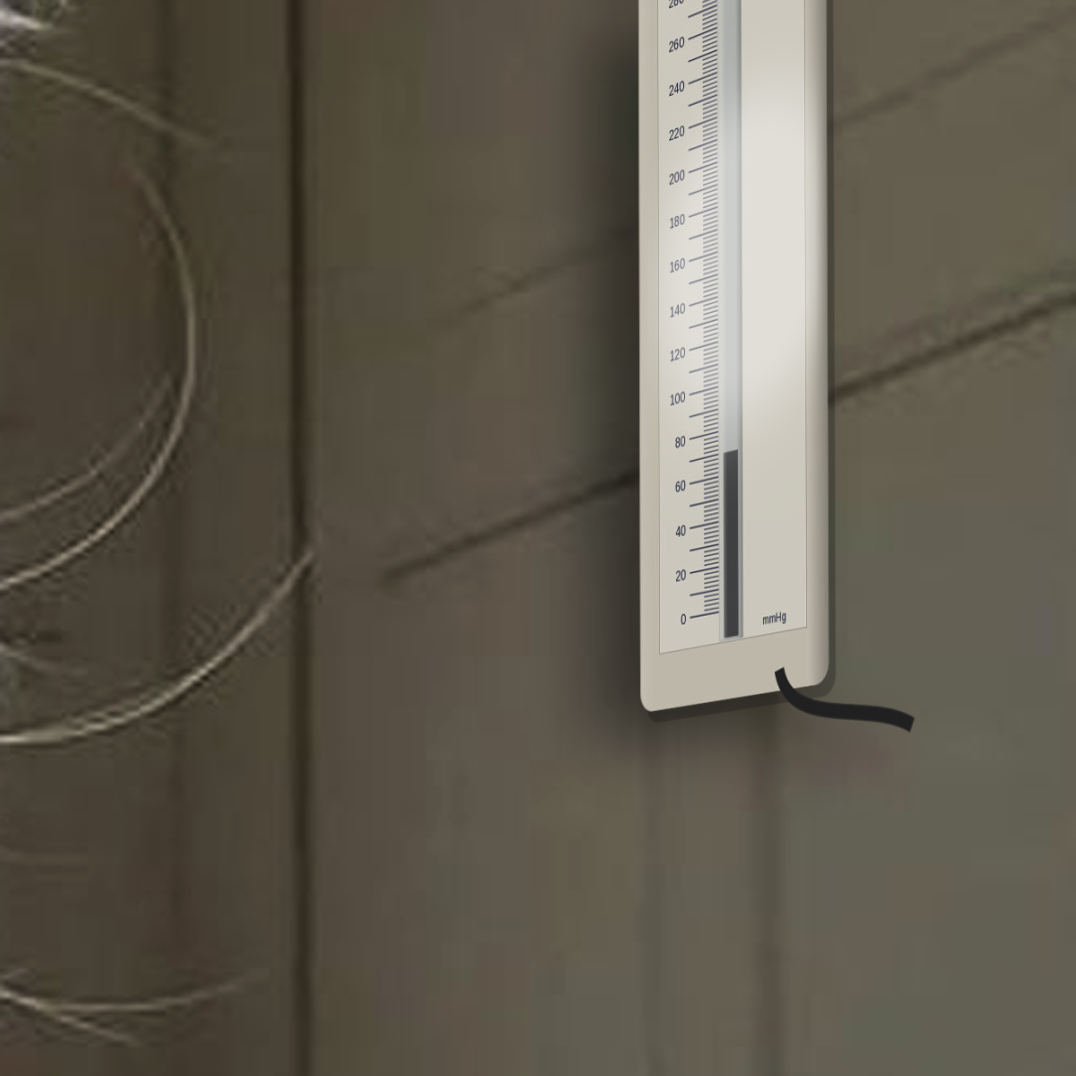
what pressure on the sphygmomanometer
70 mmHg
